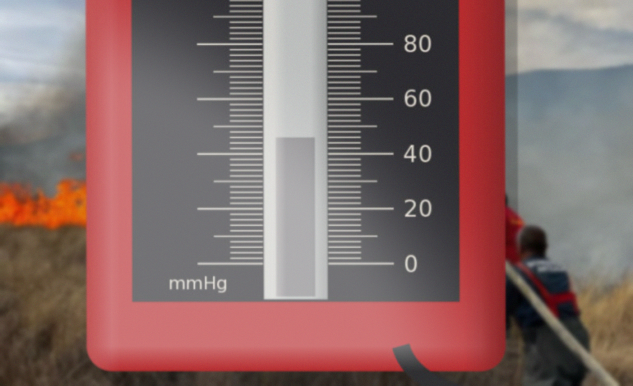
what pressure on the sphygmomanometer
46 mmHg
